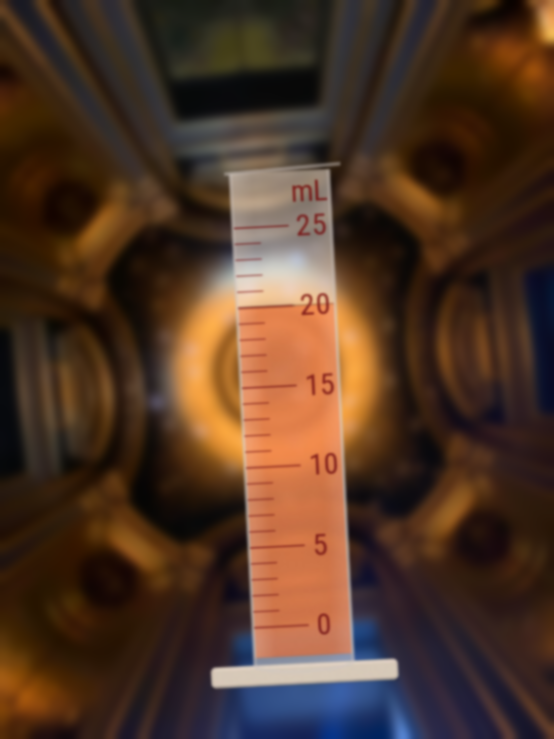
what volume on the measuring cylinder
20 mL
